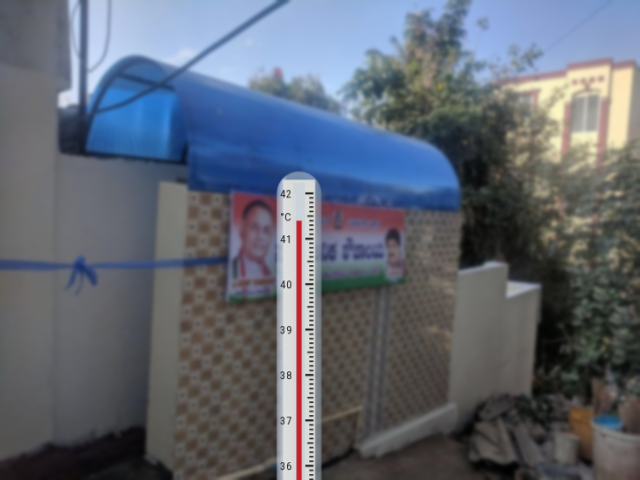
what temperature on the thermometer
41.4 °C
